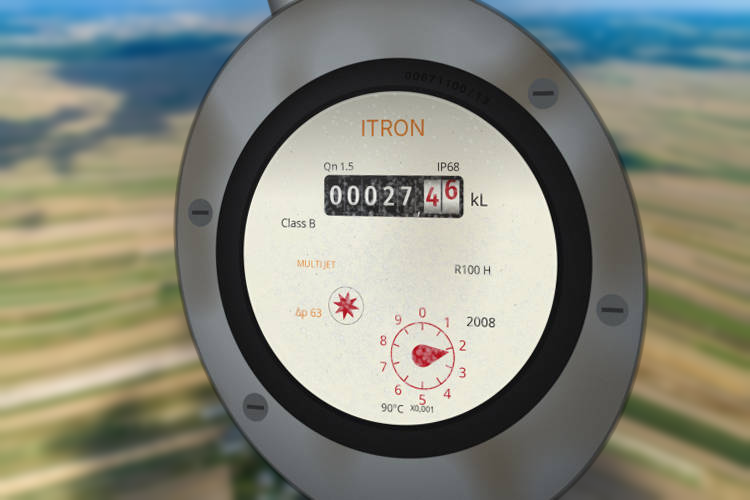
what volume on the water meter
27.462 kL
